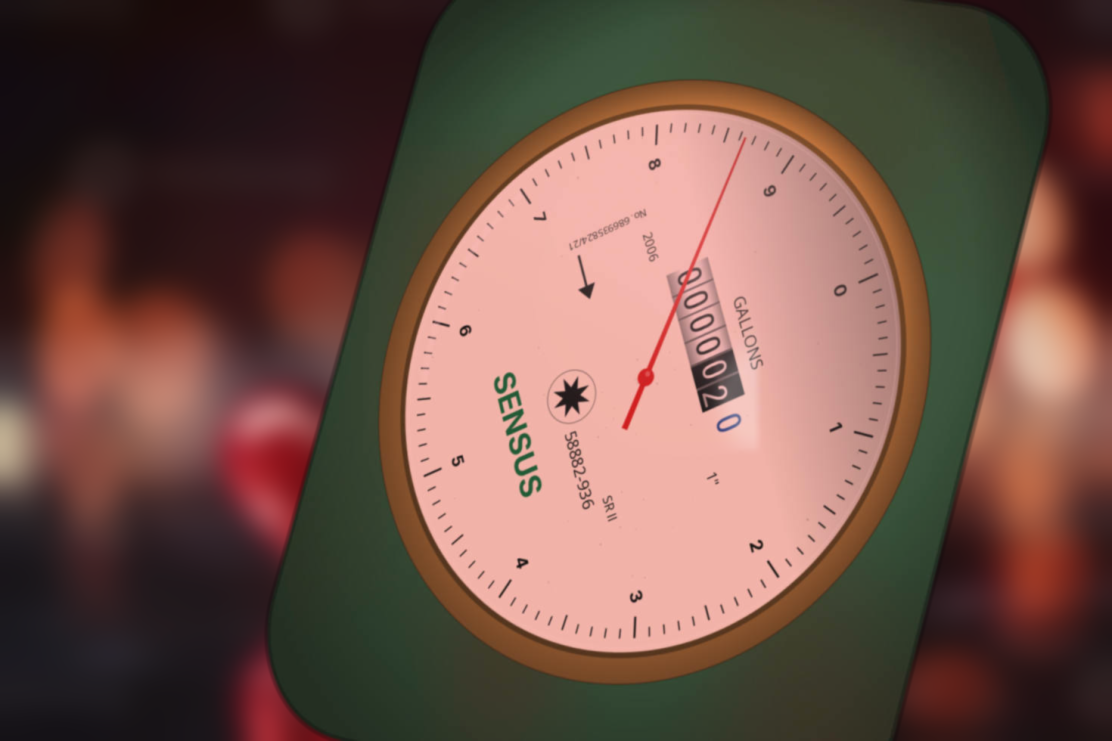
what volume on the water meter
18.6 gal
